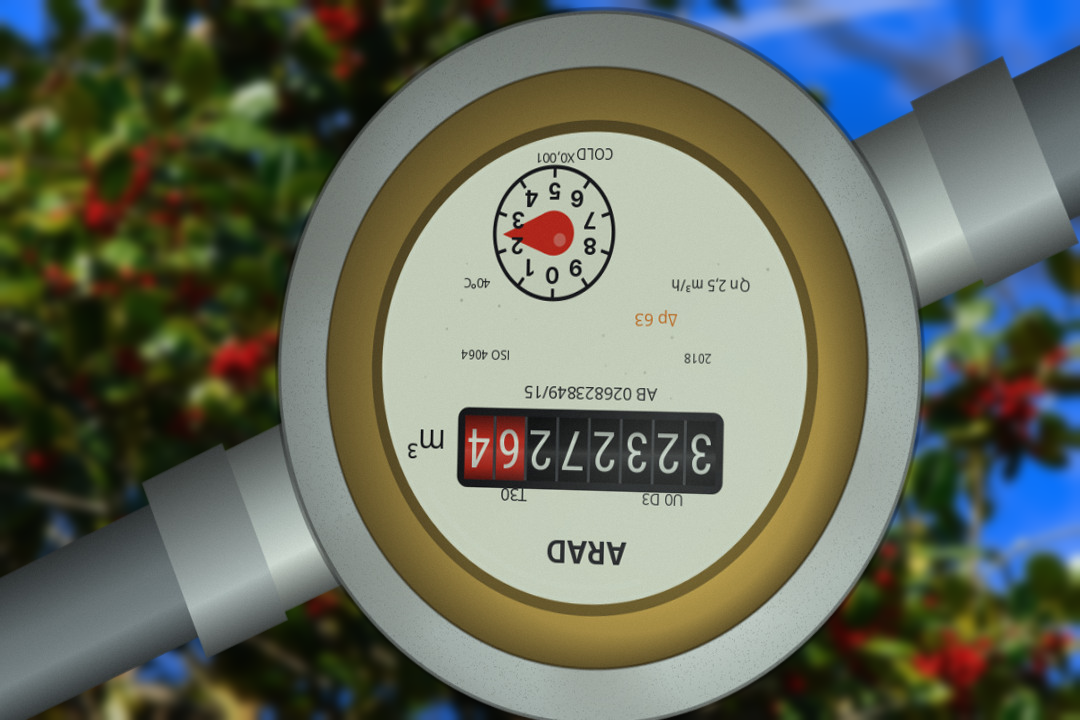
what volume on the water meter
323272.642 m³
